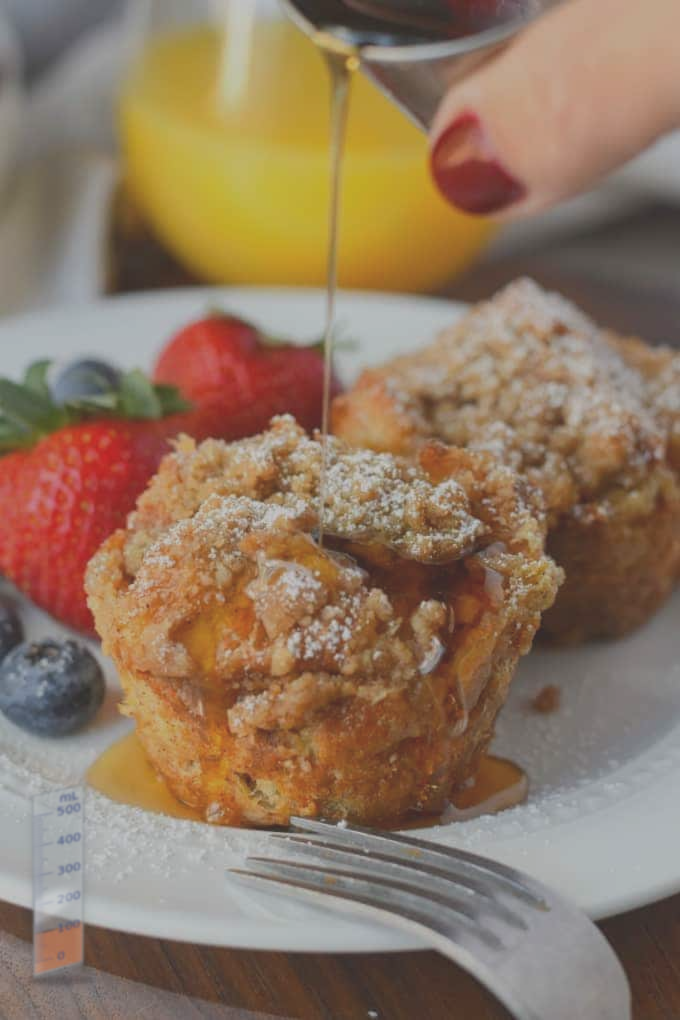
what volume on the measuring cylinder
100 mL
